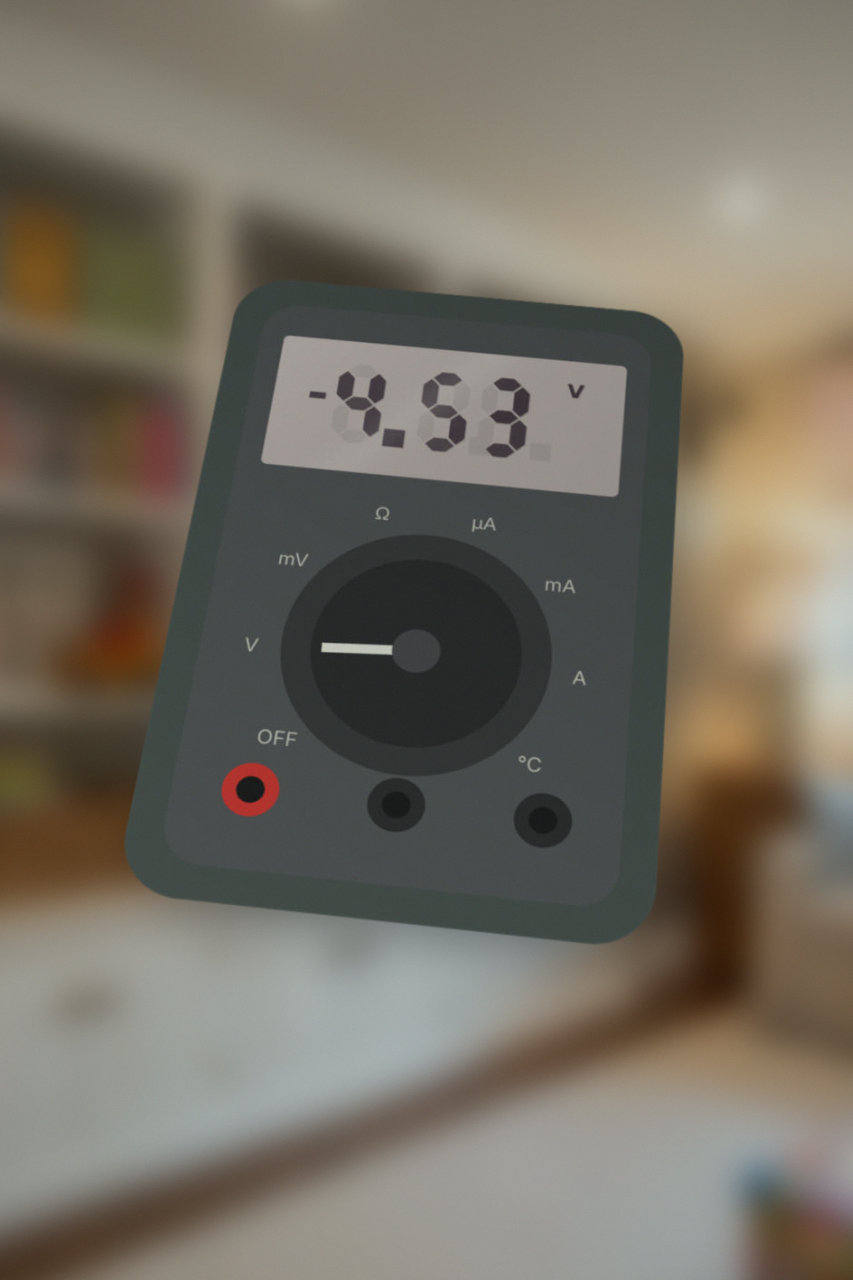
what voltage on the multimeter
-4.53 V
